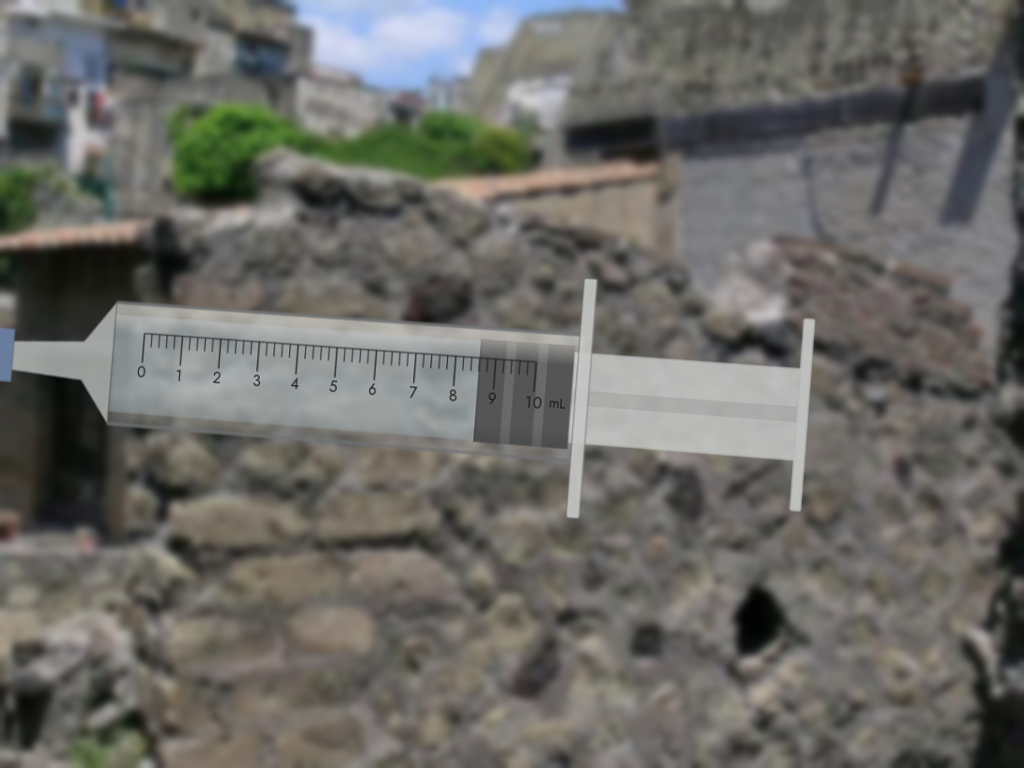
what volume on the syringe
8.6 mL
